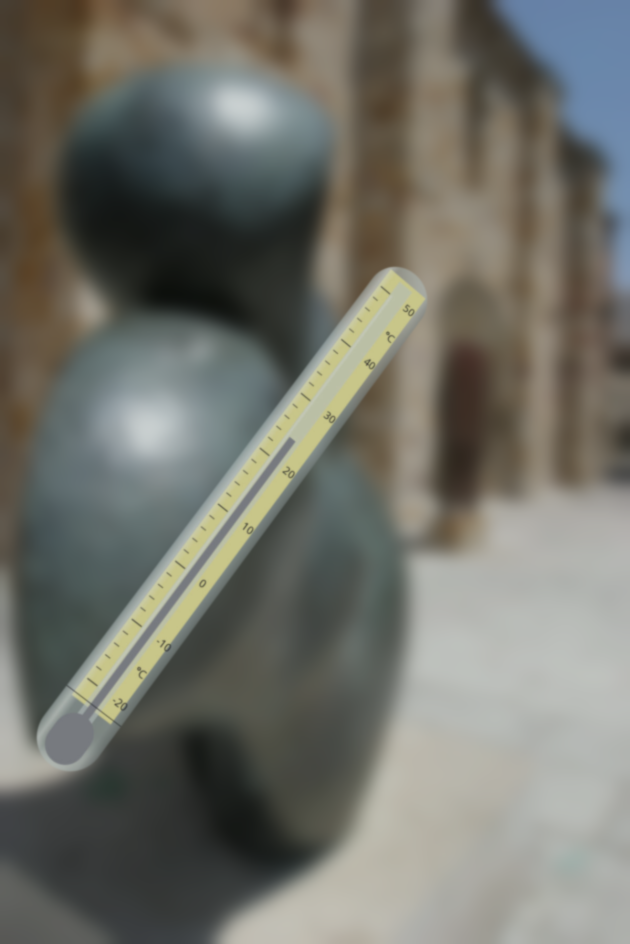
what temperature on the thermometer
24 °C
